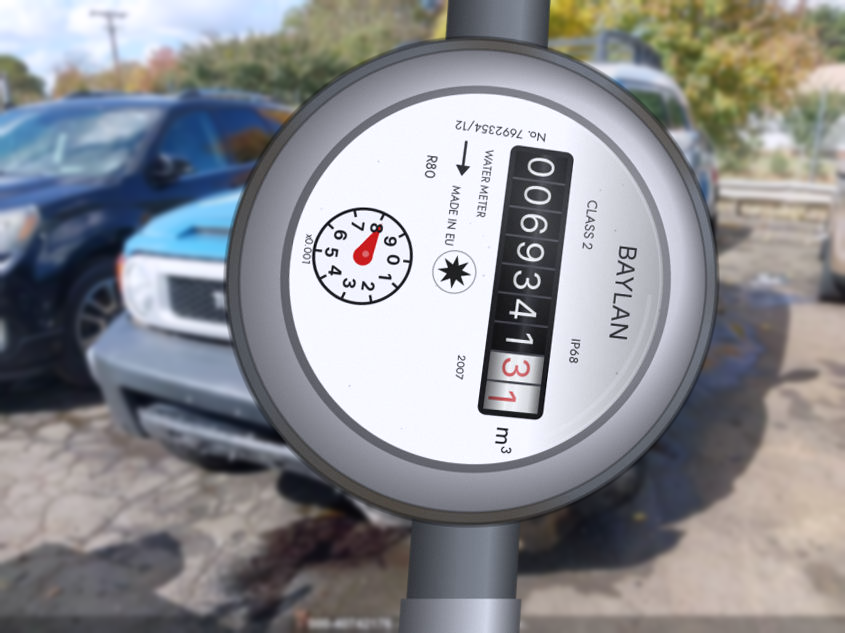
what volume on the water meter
69341.308 m³
